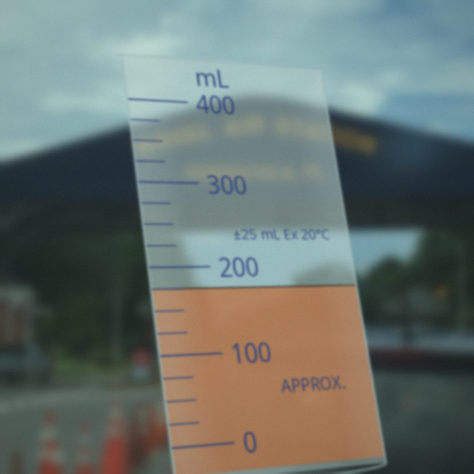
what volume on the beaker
175 mL
